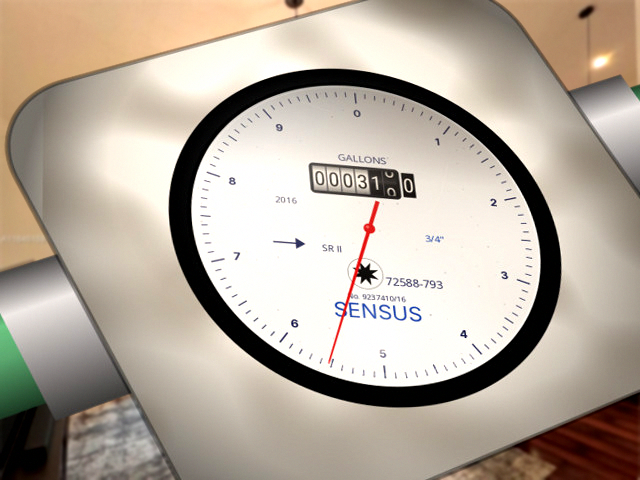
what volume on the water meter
3185.5 gal
